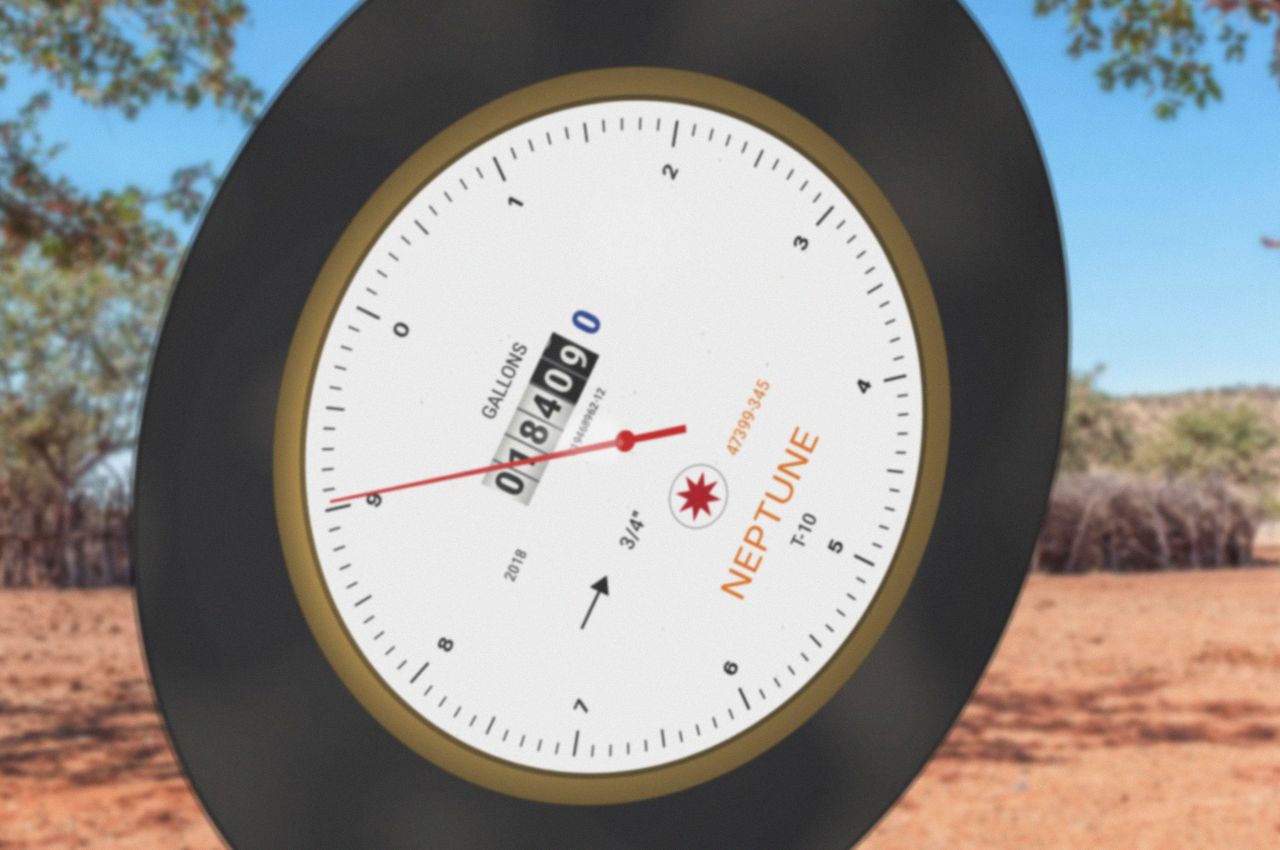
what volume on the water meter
184089.0 gal
